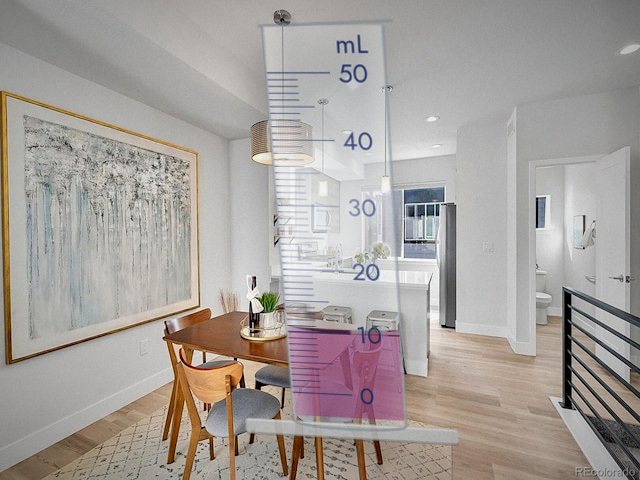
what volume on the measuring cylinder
10 mL
